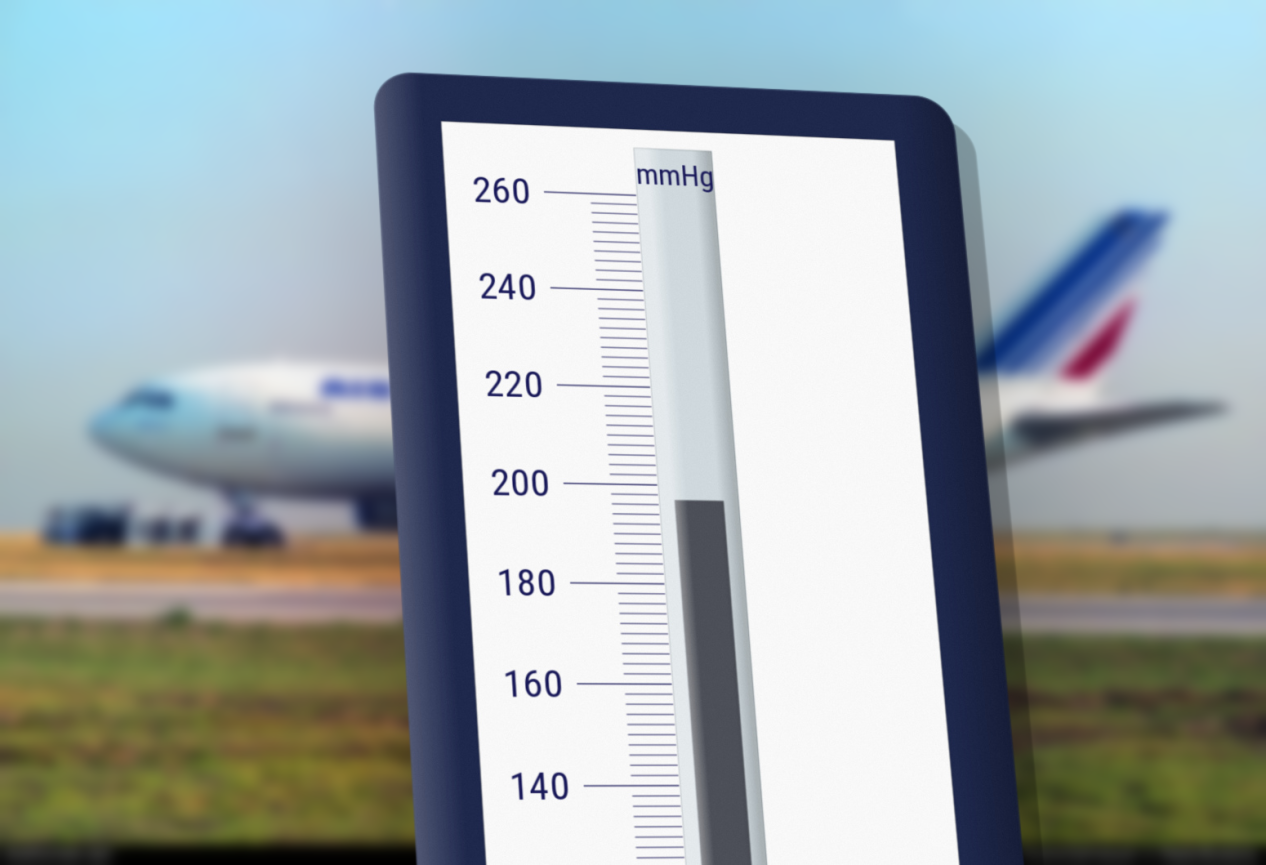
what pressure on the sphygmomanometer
197 mmHg
